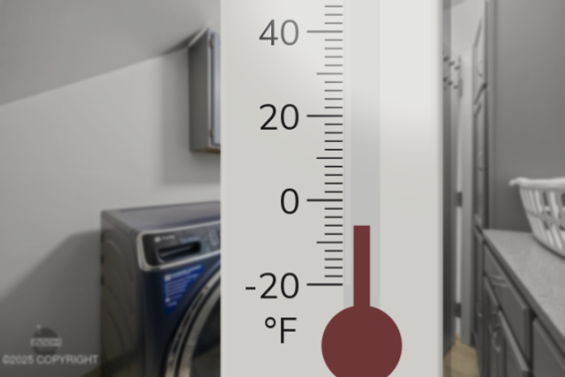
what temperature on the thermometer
-6 °F
